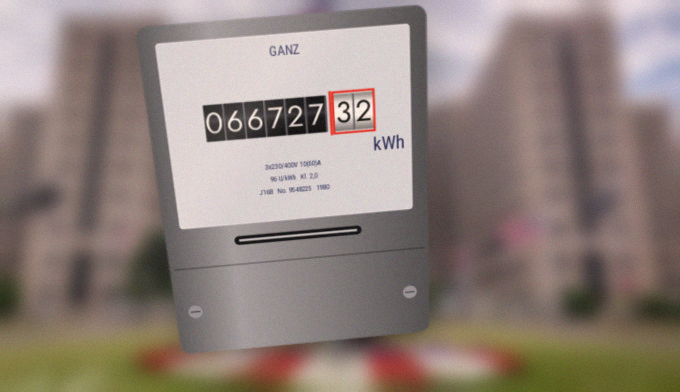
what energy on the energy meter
66727.32 kWh
